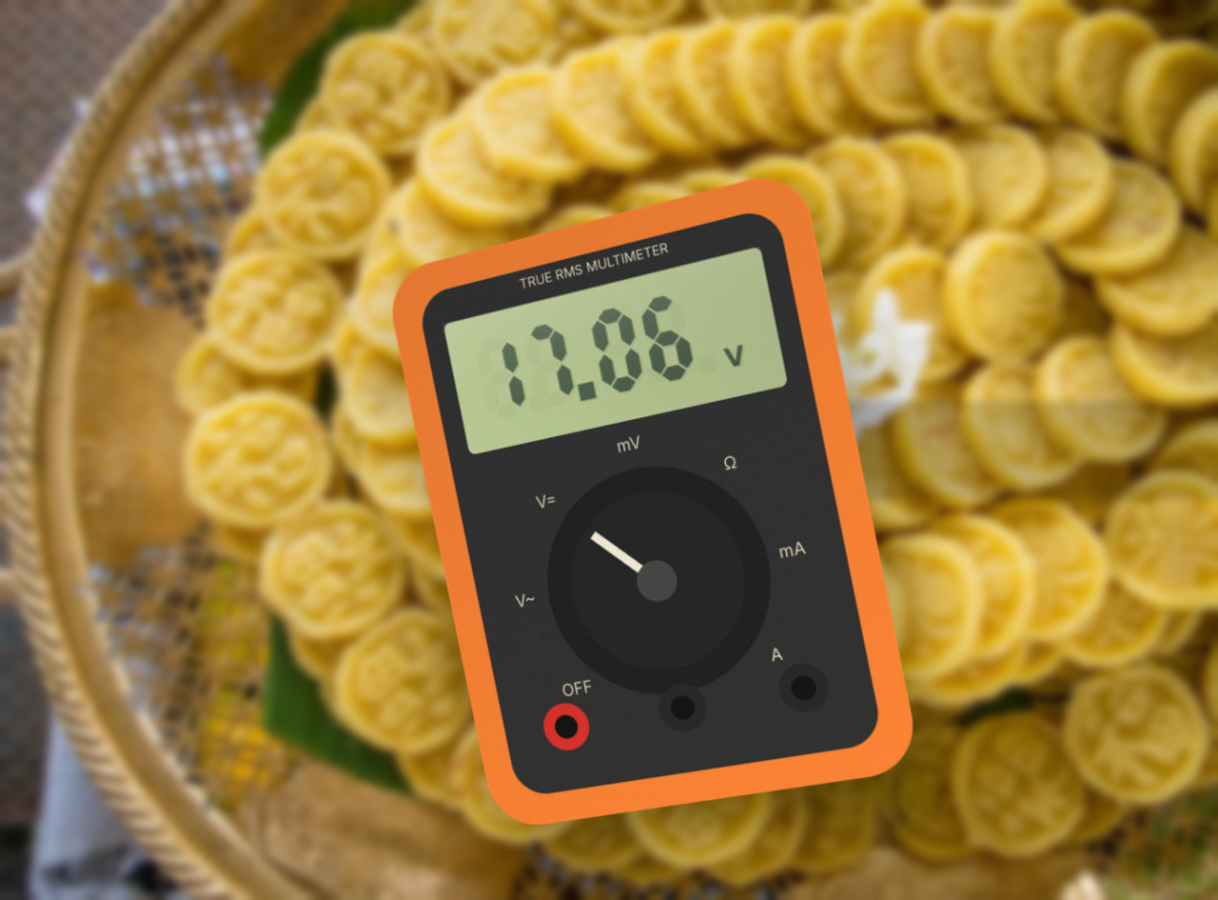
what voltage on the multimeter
17.06 V
